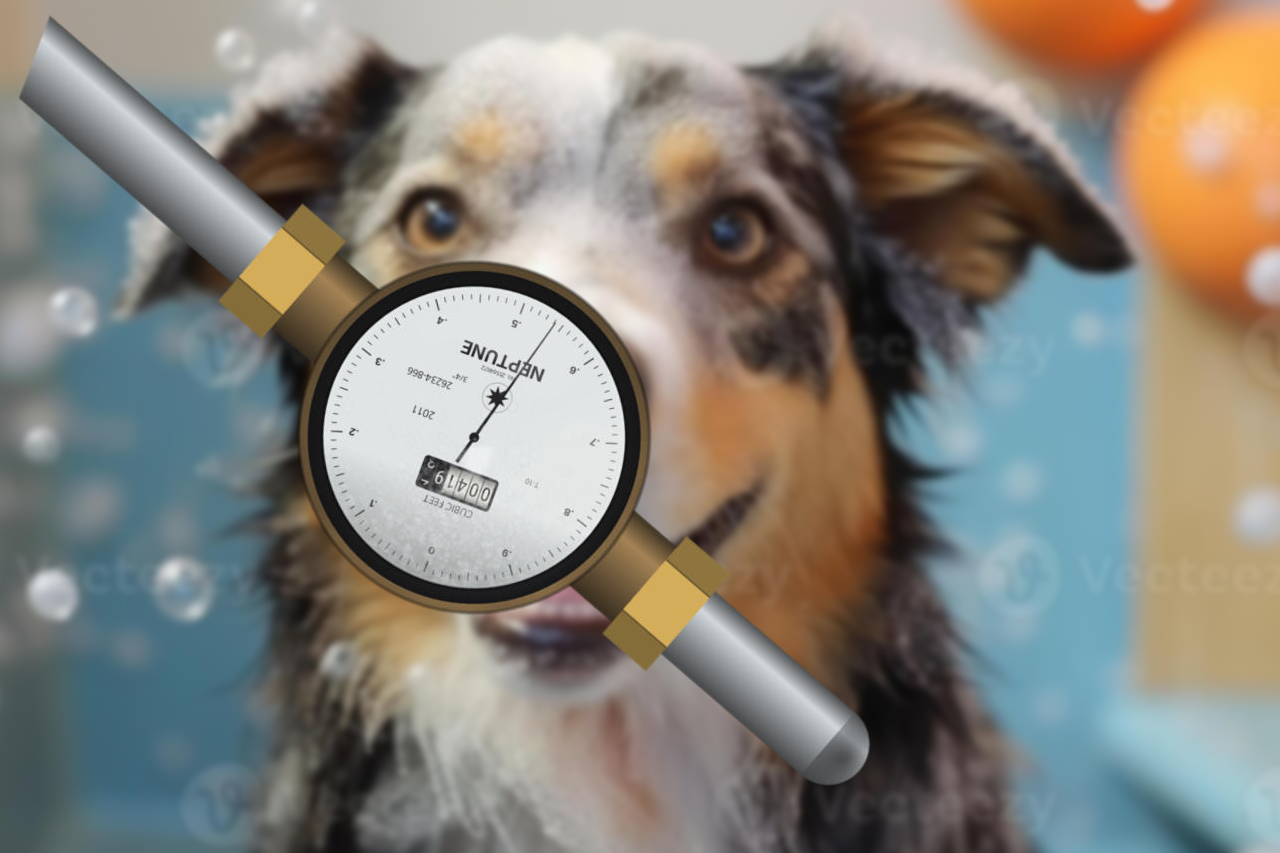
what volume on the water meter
4192.54 ft³
